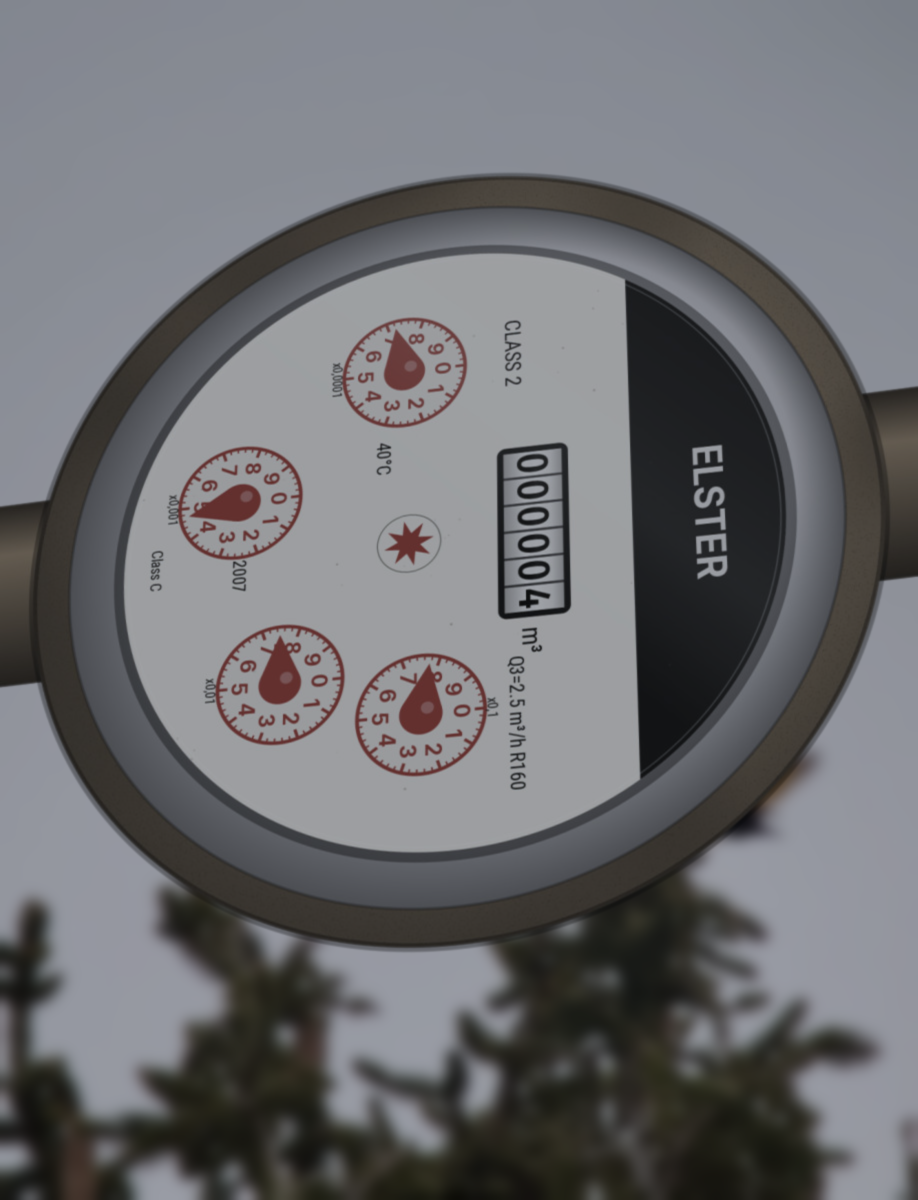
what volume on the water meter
4.7747 m³
